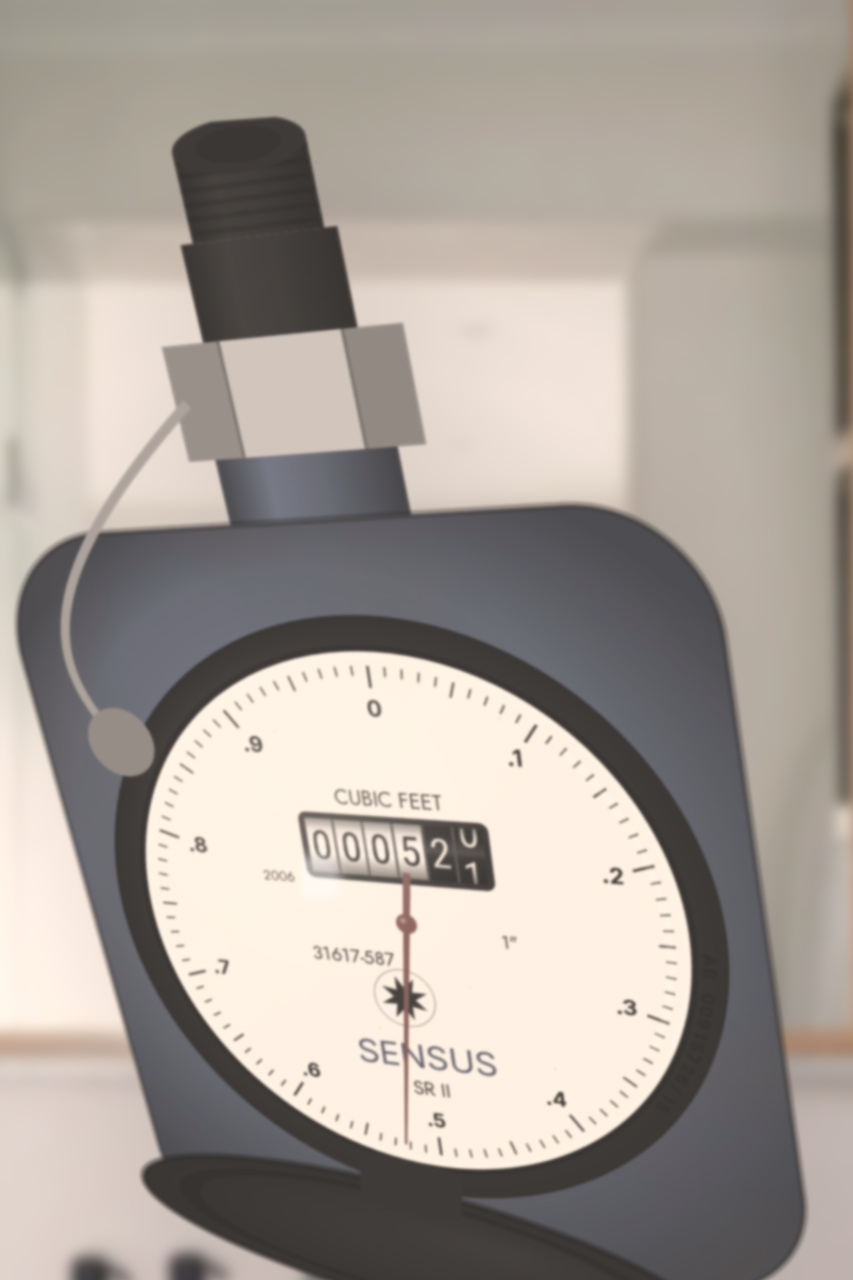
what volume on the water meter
520.52 ft³
